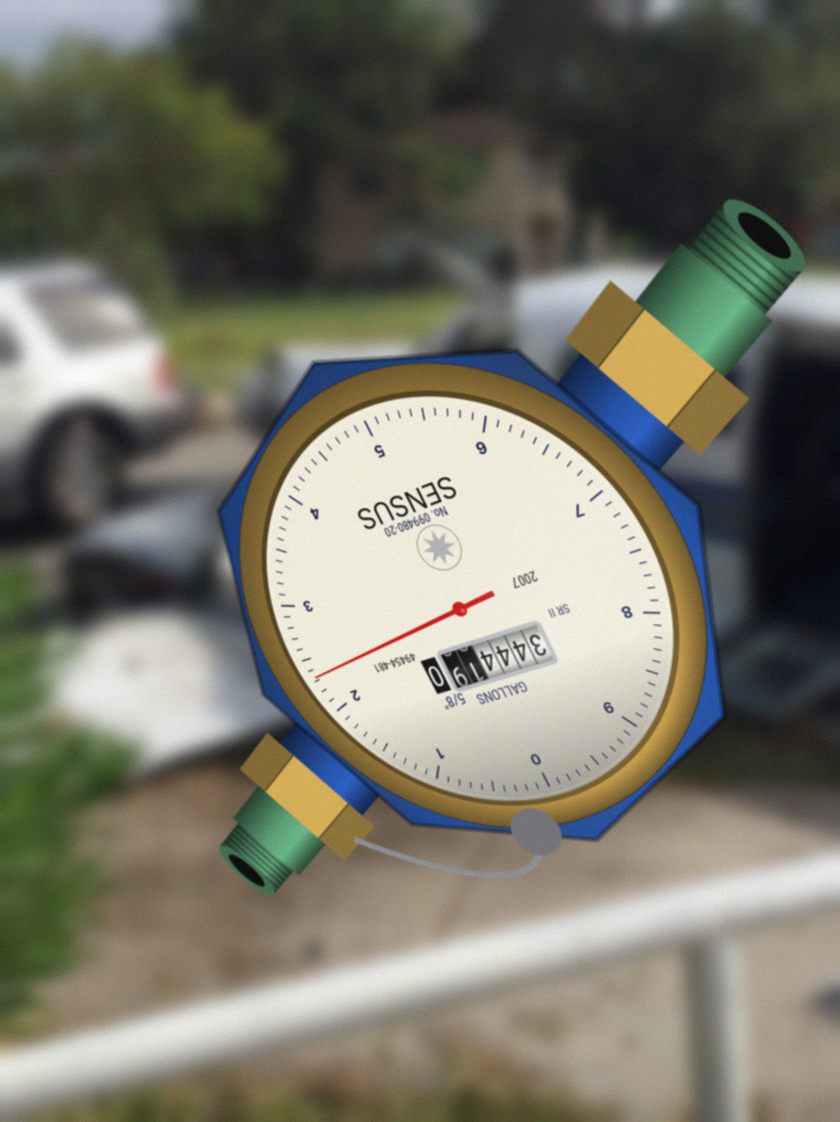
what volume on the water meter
3444192.3 gal
